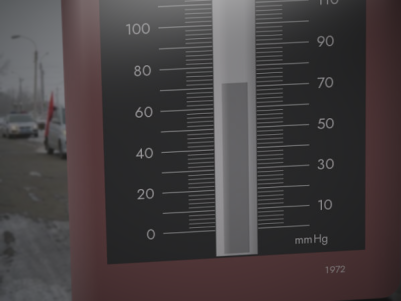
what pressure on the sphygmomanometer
72 mmHg
